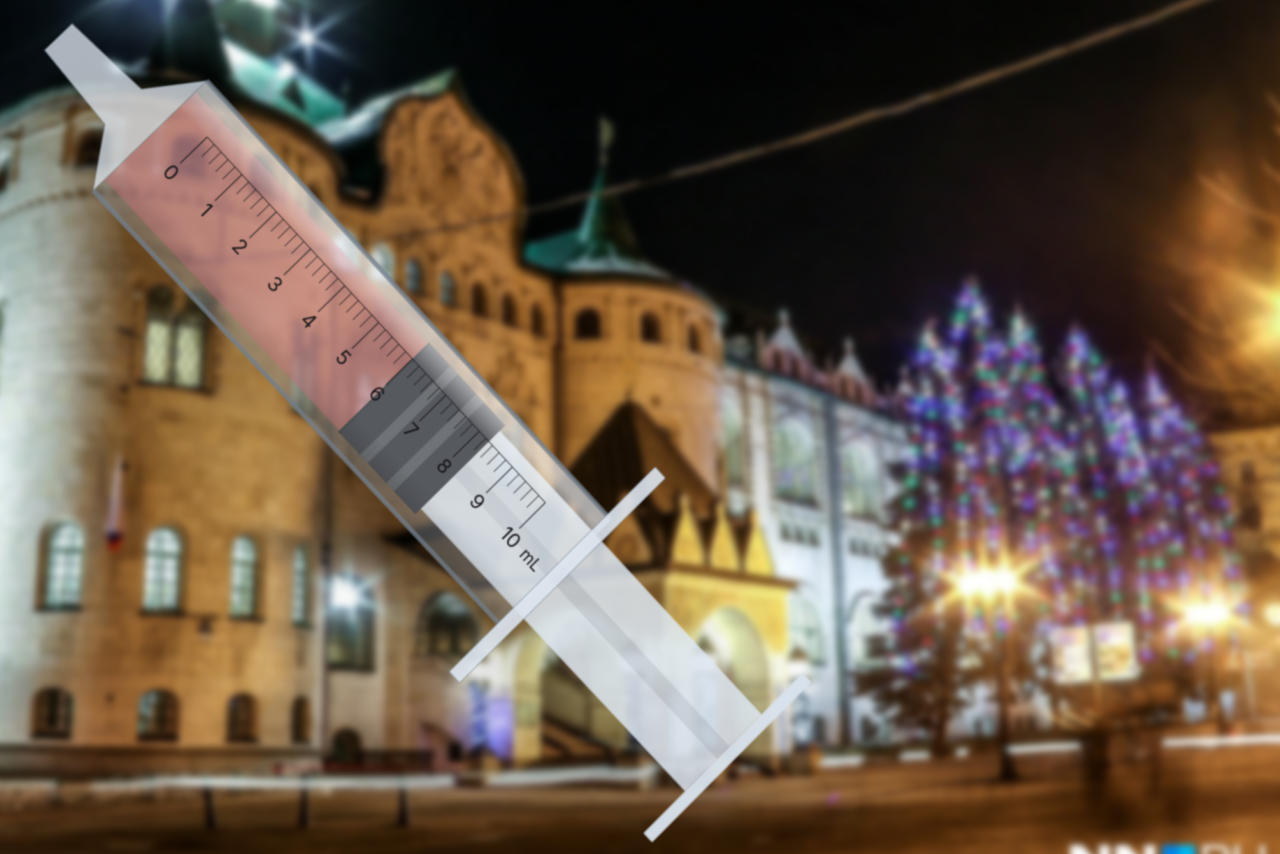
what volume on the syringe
6 mL
